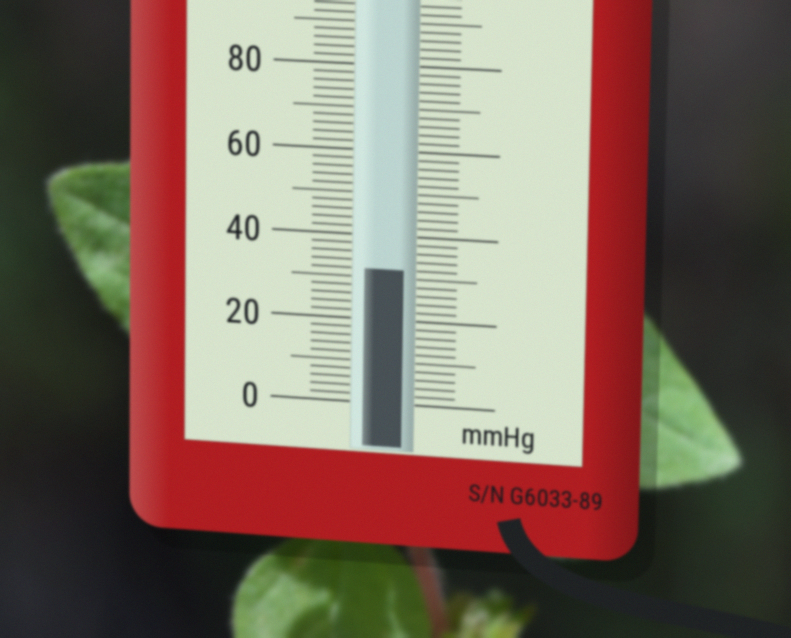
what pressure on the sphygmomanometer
32 mmHg
